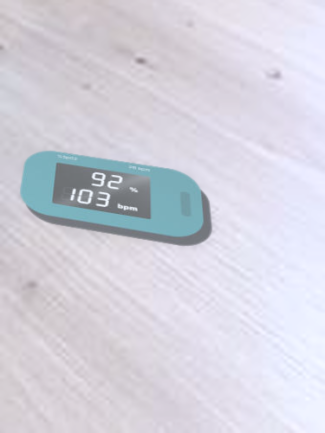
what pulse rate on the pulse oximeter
103 bpm
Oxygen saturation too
92 %
